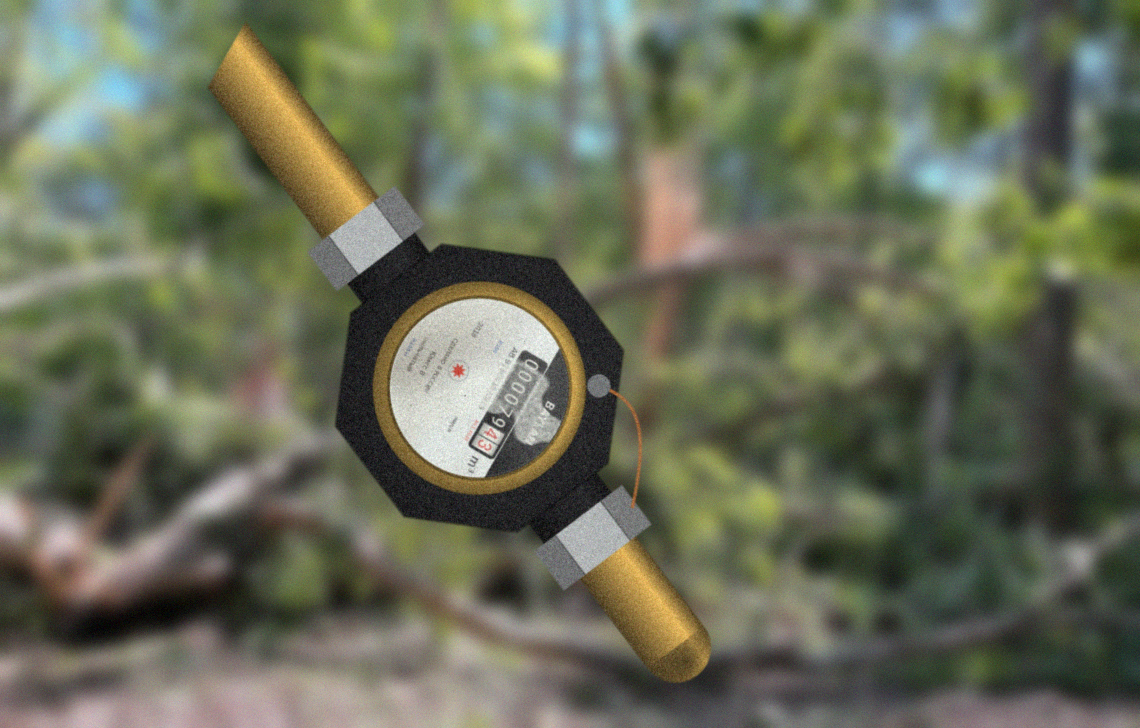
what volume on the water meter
79.43 m³
